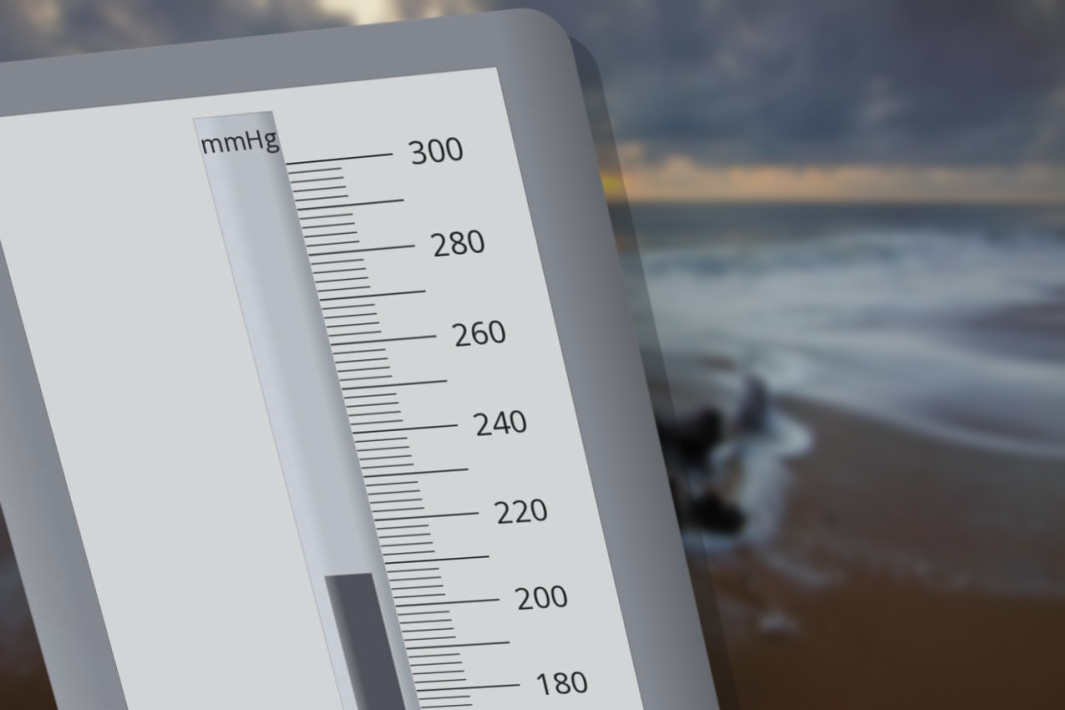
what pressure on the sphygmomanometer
208 mmHg
